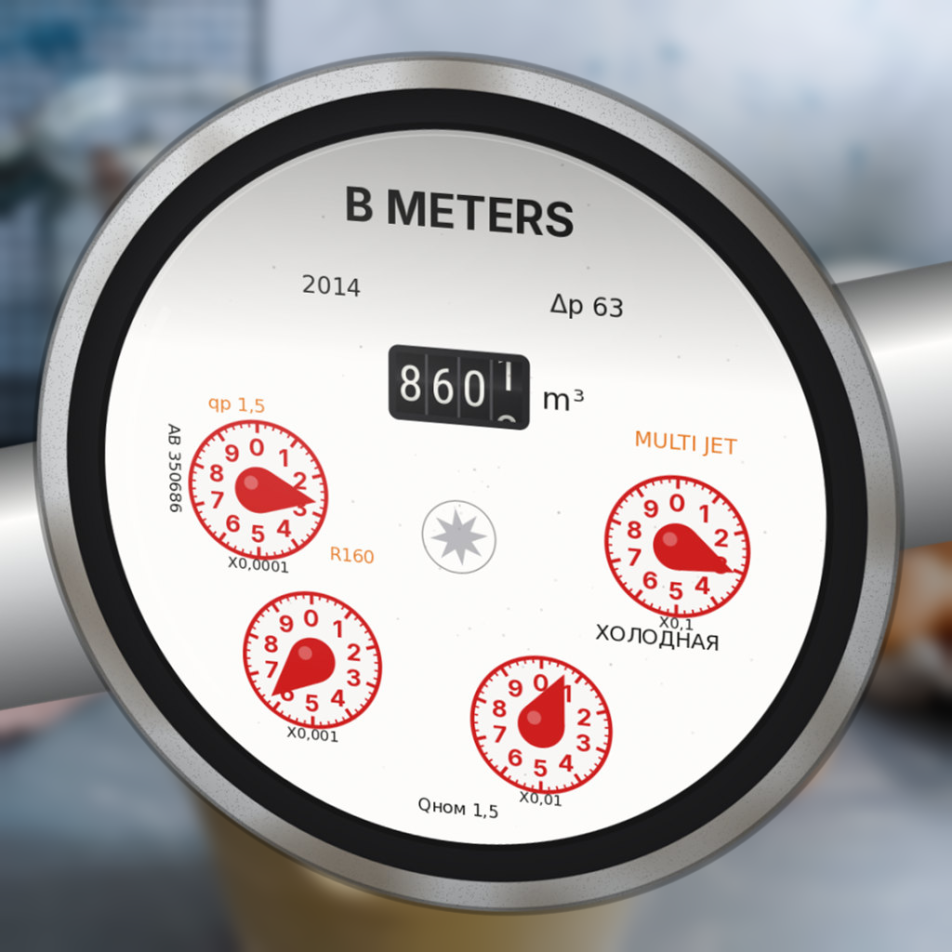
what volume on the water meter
8601.3062 m³
